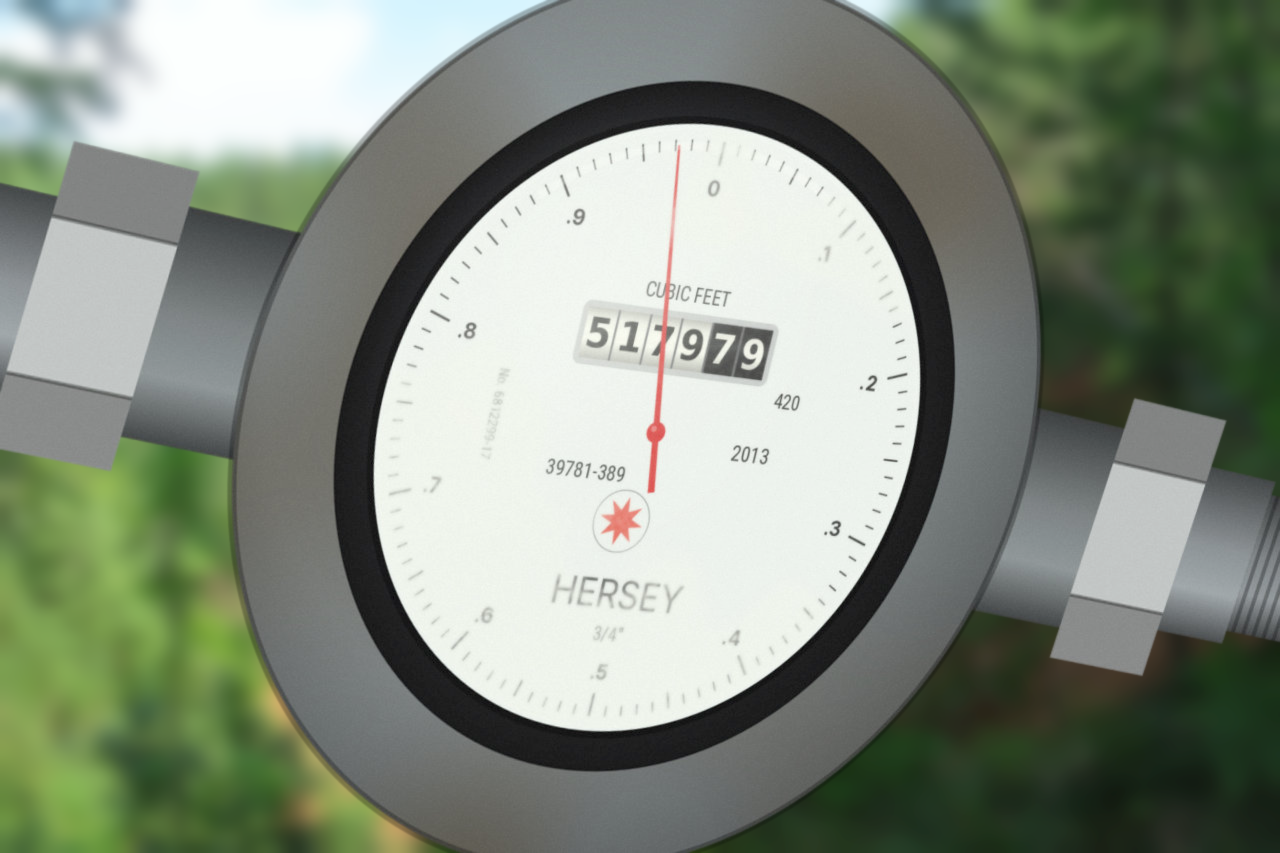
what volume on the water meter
517978.97 ft³
